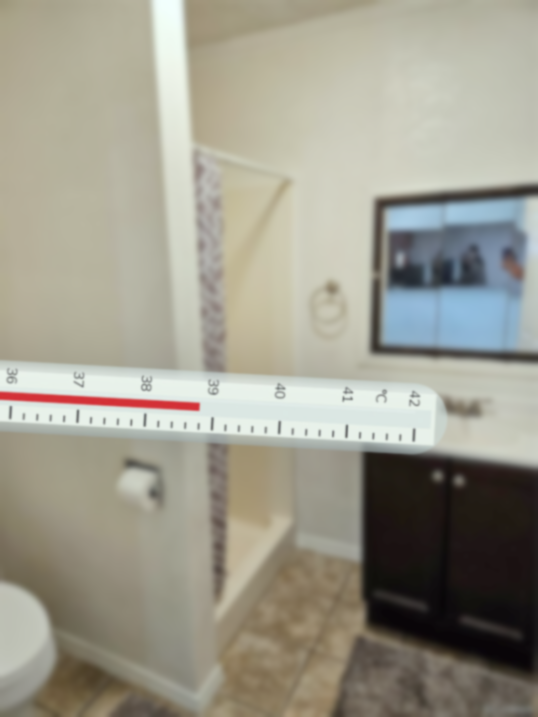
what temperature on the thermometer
38.8 °C
